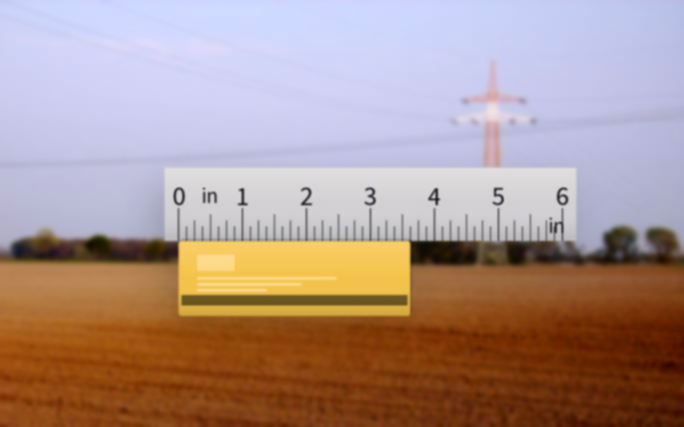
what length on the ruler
3.625 in
